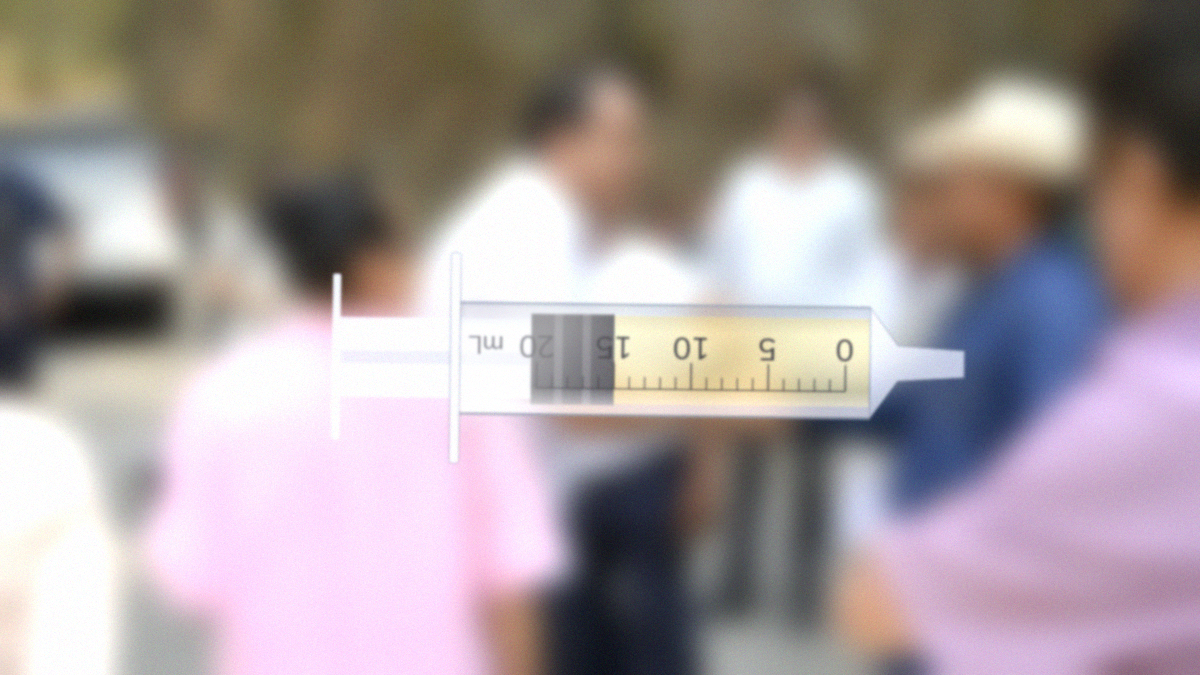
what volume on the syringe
15 mL
